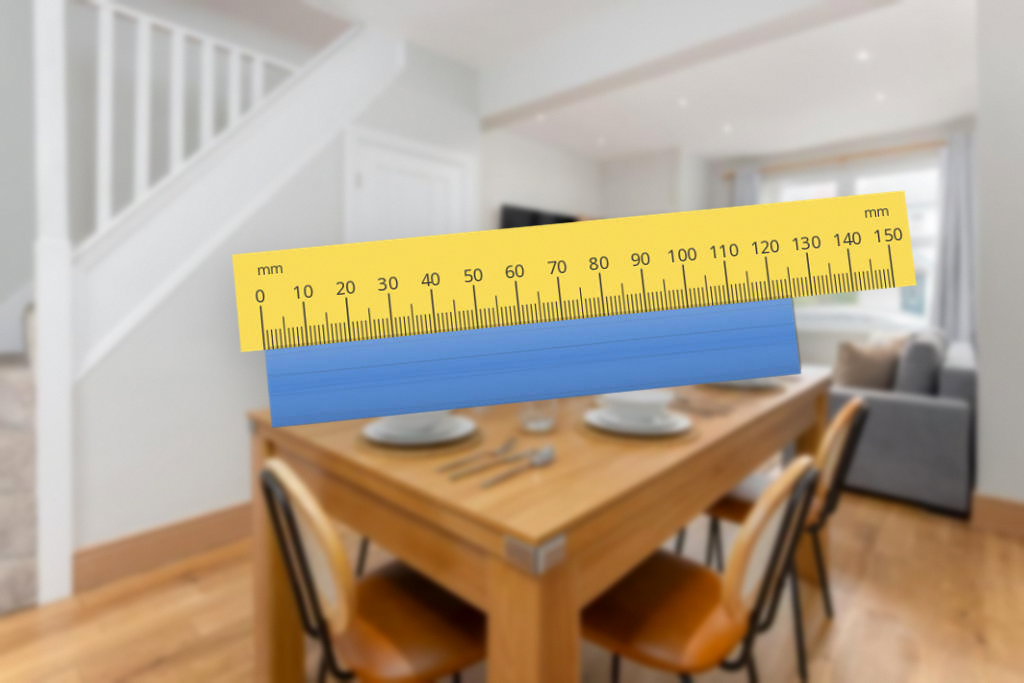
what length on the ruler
125 mm
